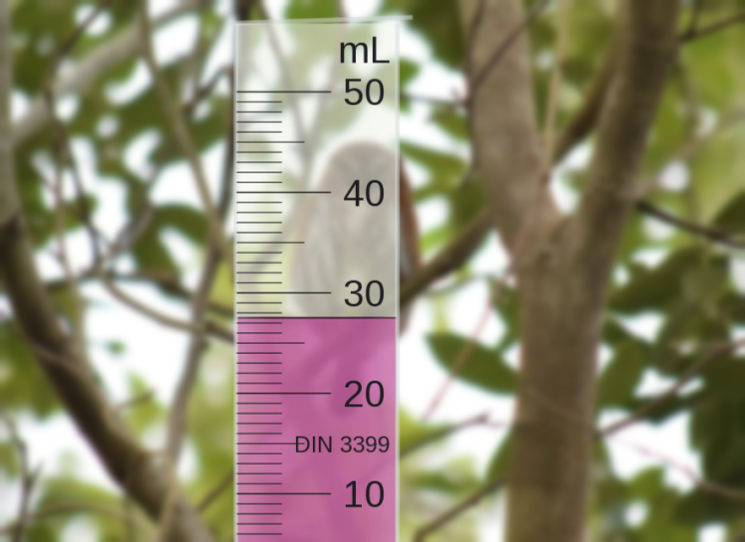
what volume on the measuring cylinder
27.5 mL
